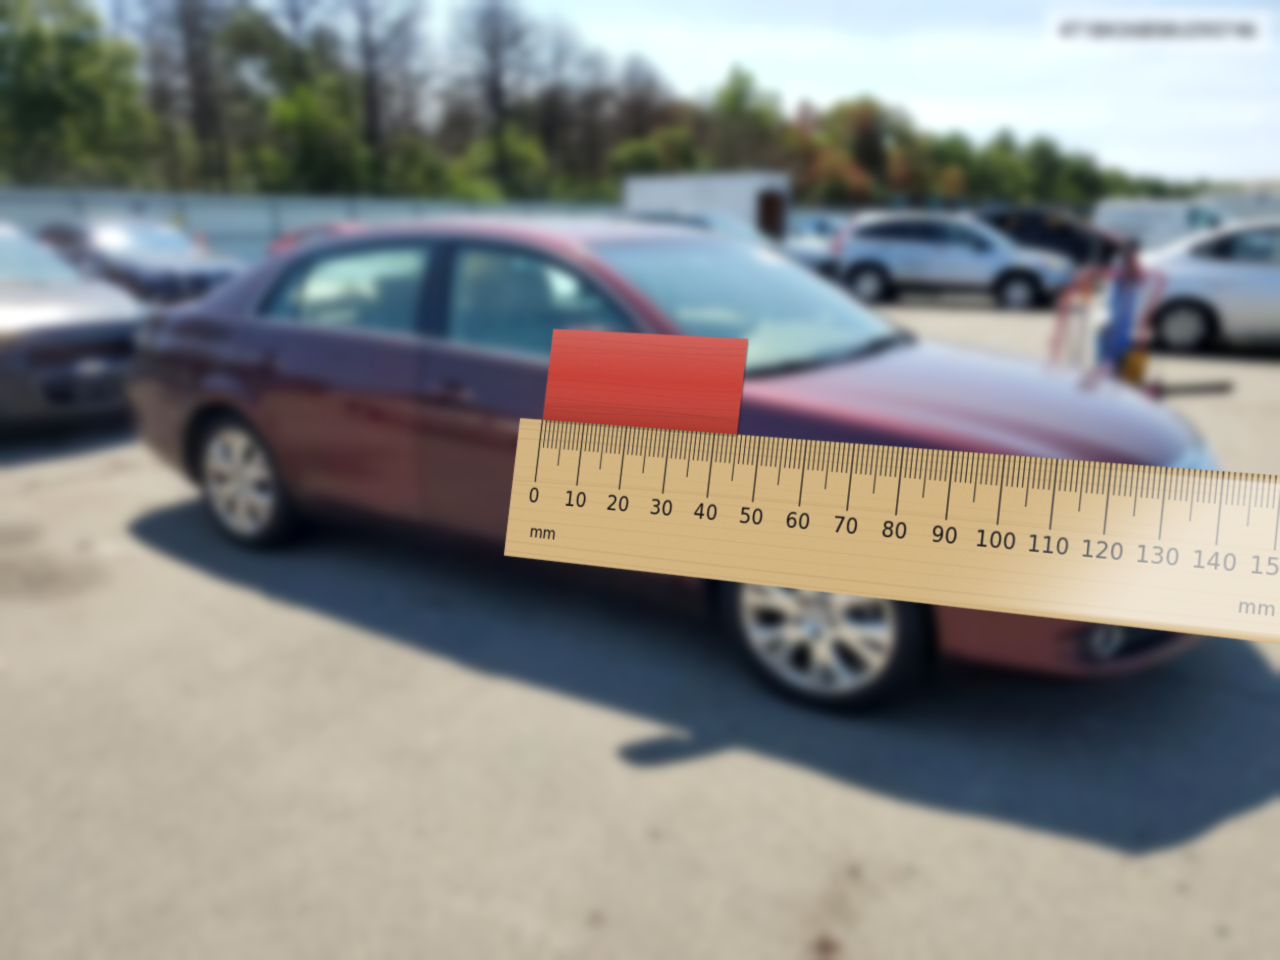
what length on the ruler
45 mm
